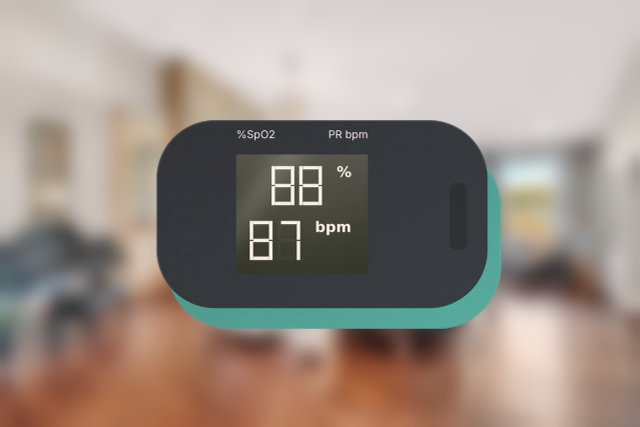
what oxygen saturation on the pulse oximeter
88 %
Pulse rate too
87 bpm
